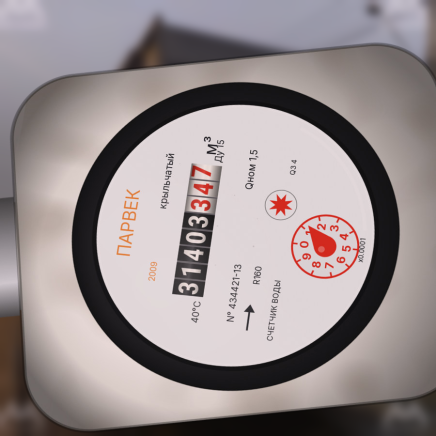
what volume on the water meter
31403.3471 m³
